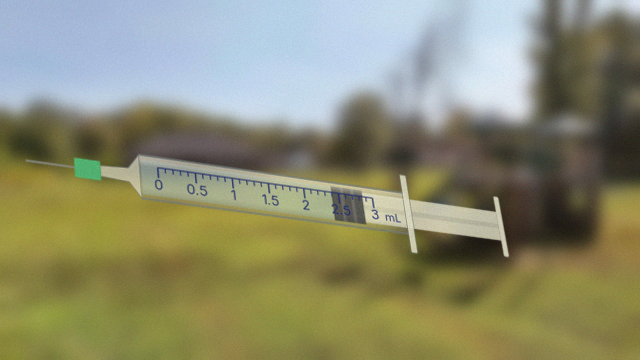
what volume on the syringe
2.4 mL
